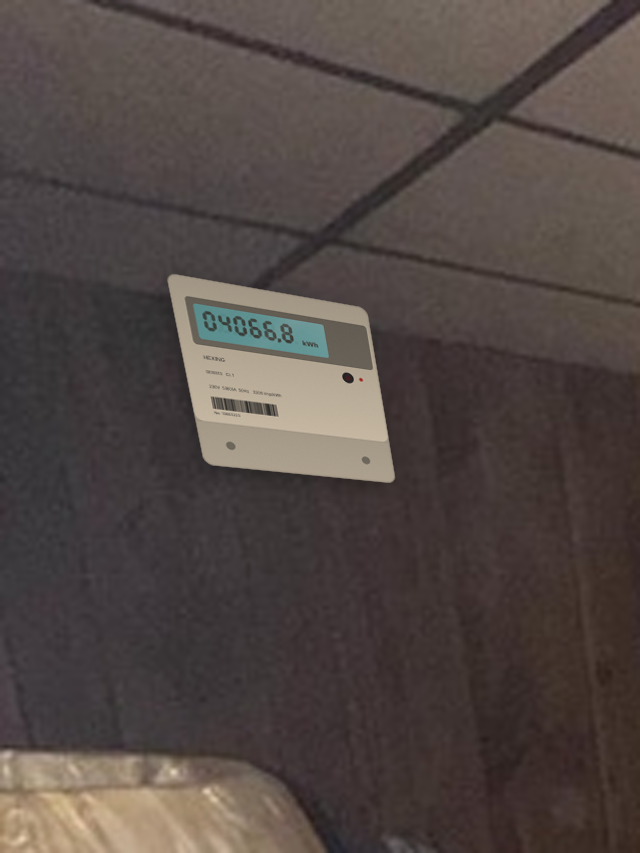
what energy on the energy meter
4066.8 kWh
